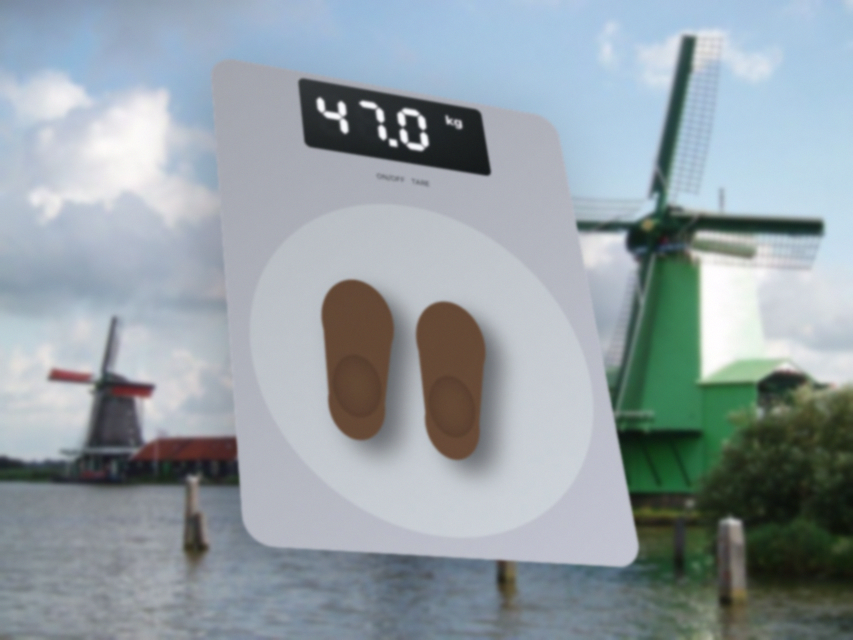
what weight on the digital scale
47.0 kg
